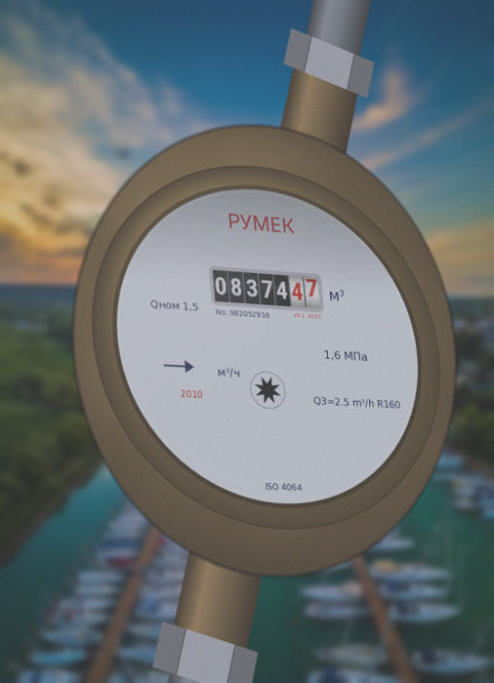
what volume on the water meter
8374.47 m³
